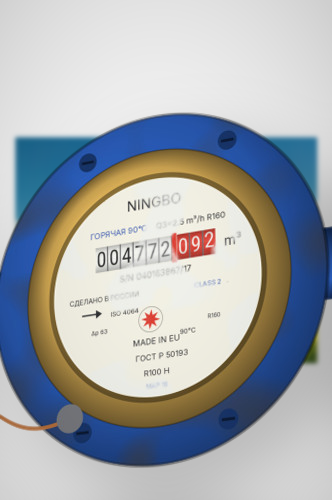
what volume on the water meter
4772.092 m³
